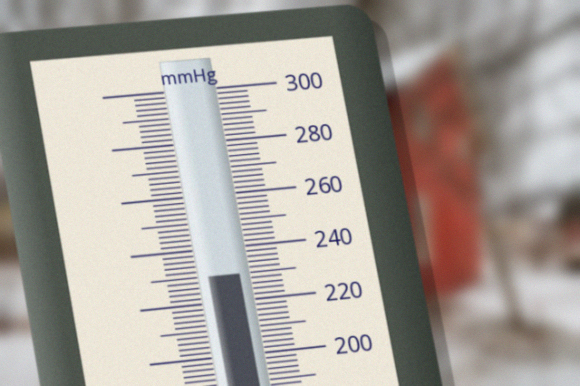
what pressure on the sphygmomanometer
230 mmHg
